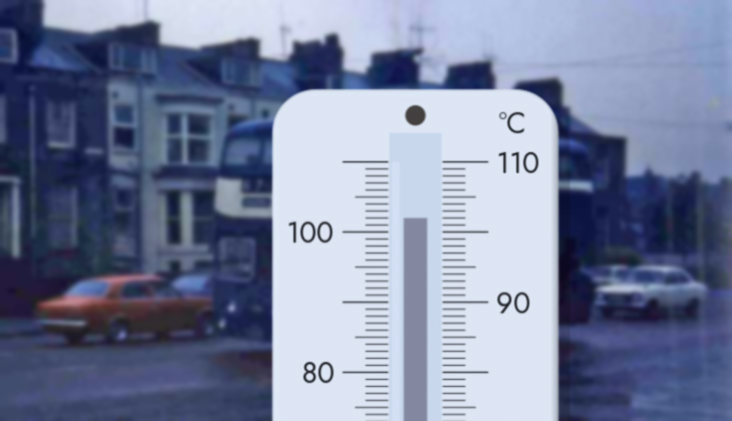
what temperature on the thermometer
102 °C
